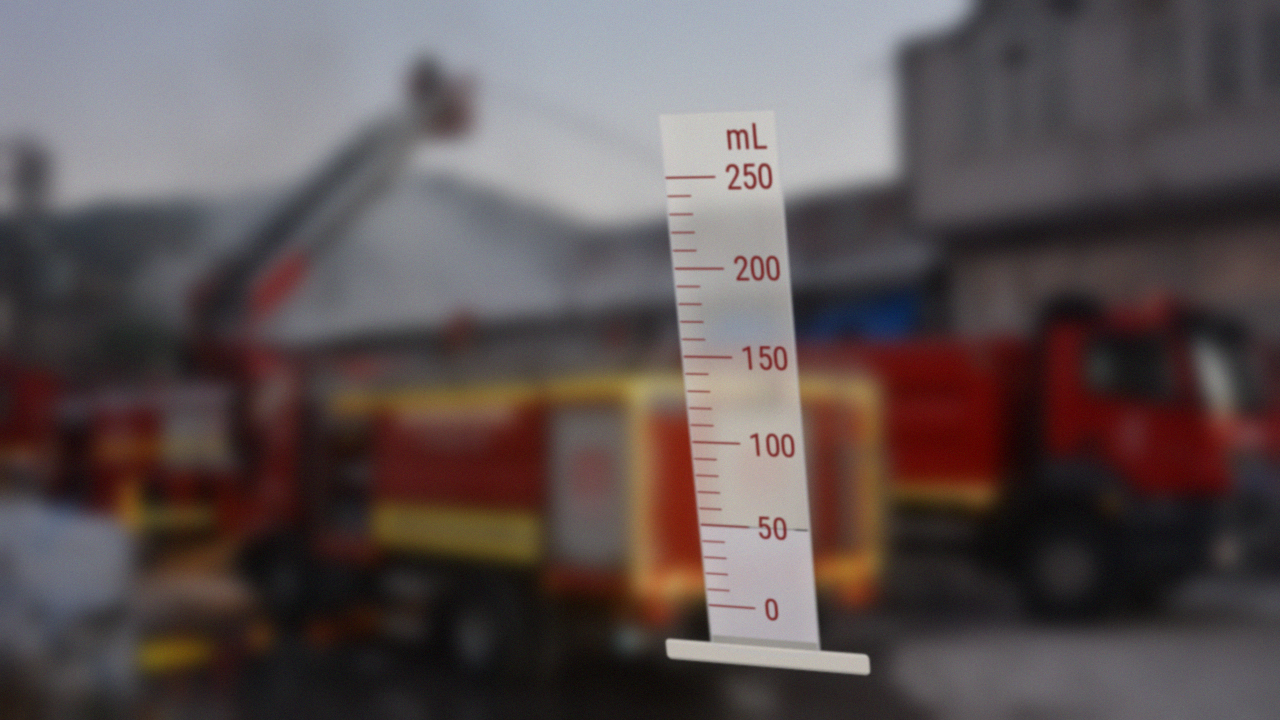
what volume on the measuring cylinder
50 mL
